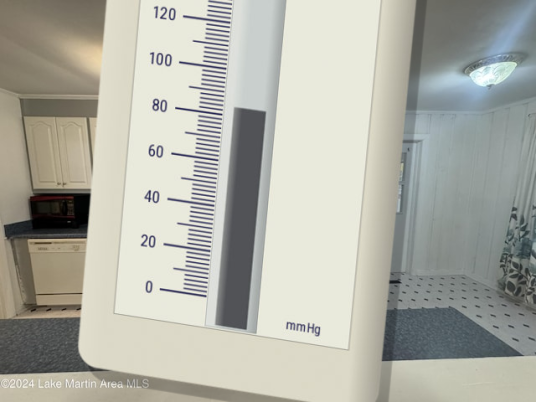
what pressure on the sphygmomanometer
84 mmHg
